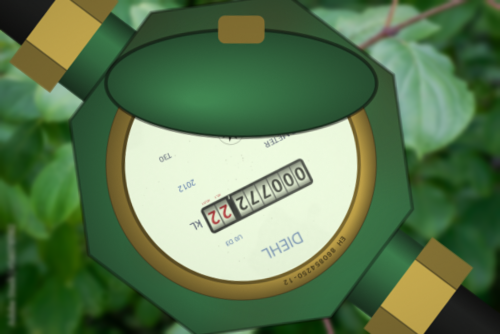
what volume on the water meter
772.22 kL
